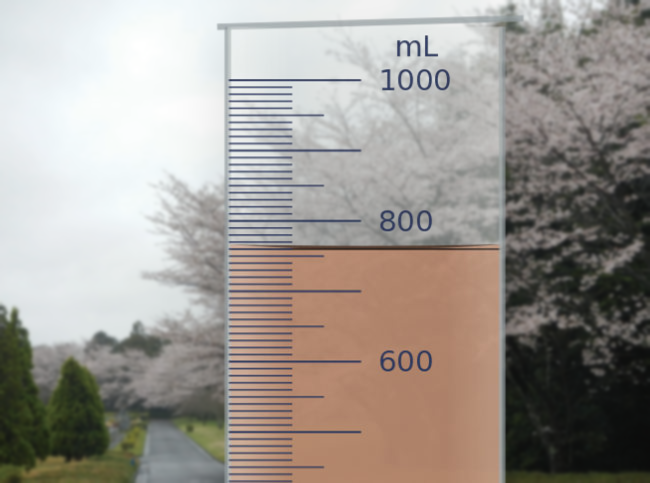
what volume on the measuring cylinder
760 mL
